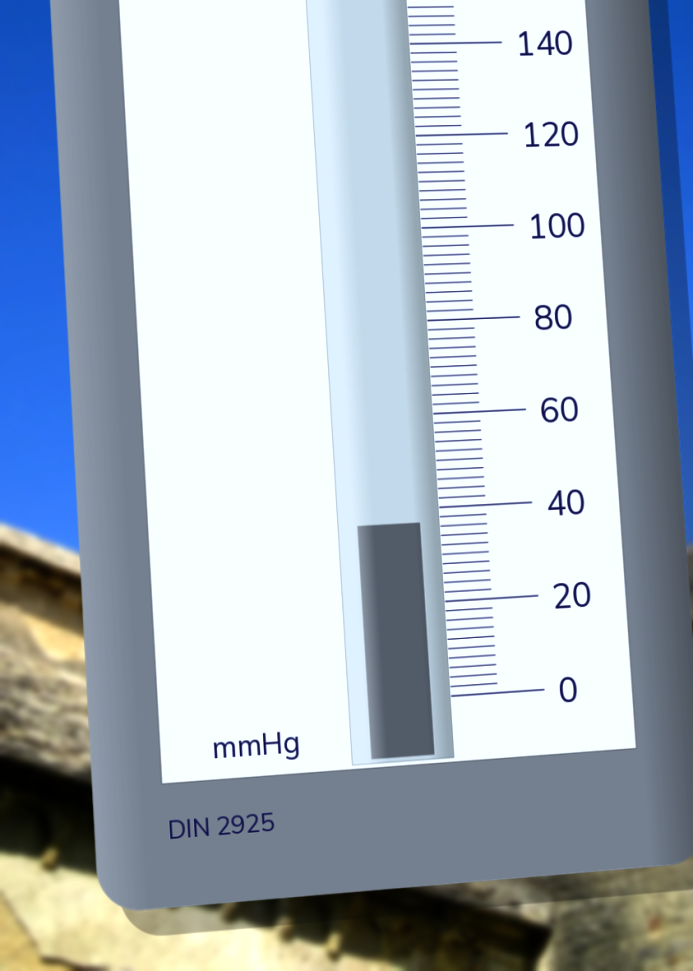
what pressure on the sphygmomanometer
37 mmHg
